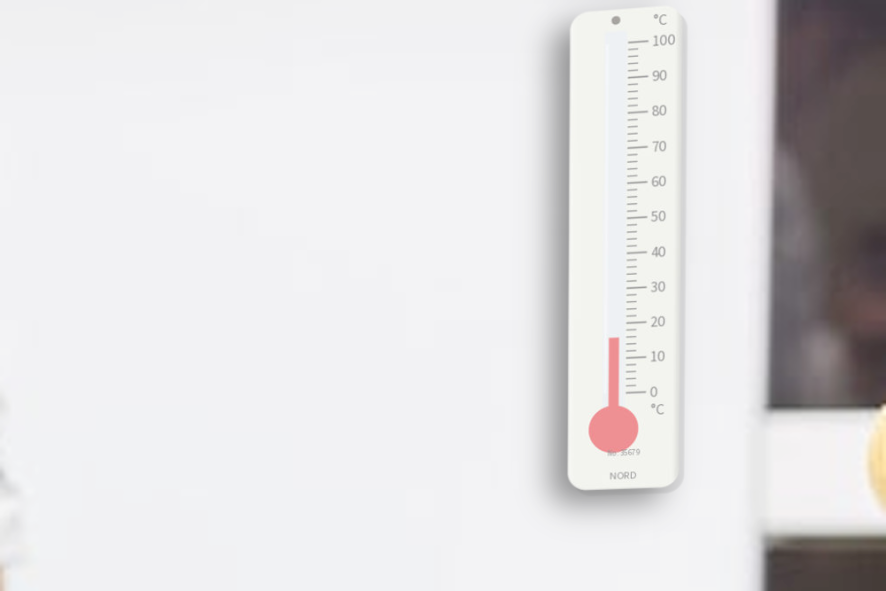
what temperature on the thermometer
16 °C
